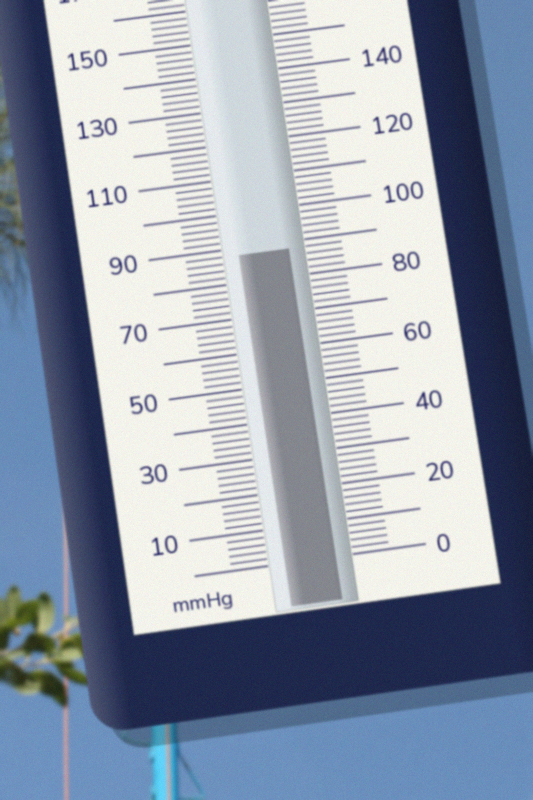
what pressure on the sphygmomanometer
88 mmHg
